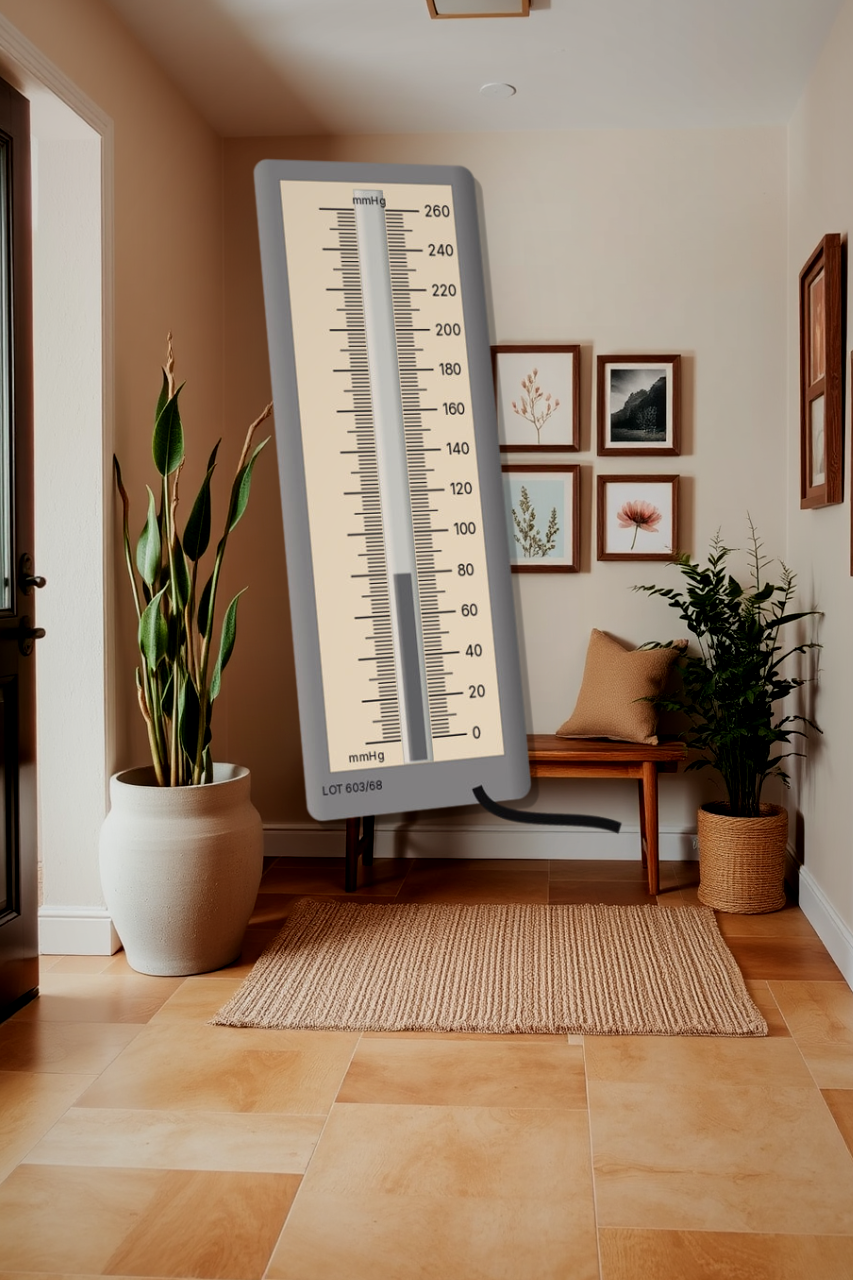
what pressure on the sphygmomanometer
80 mmHg
